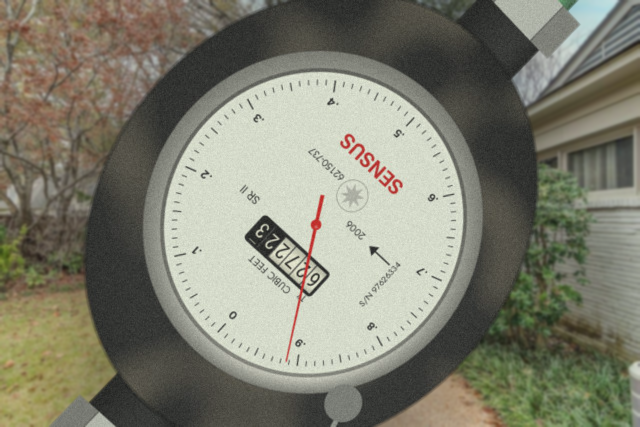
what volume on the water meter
627222.91 ft³
